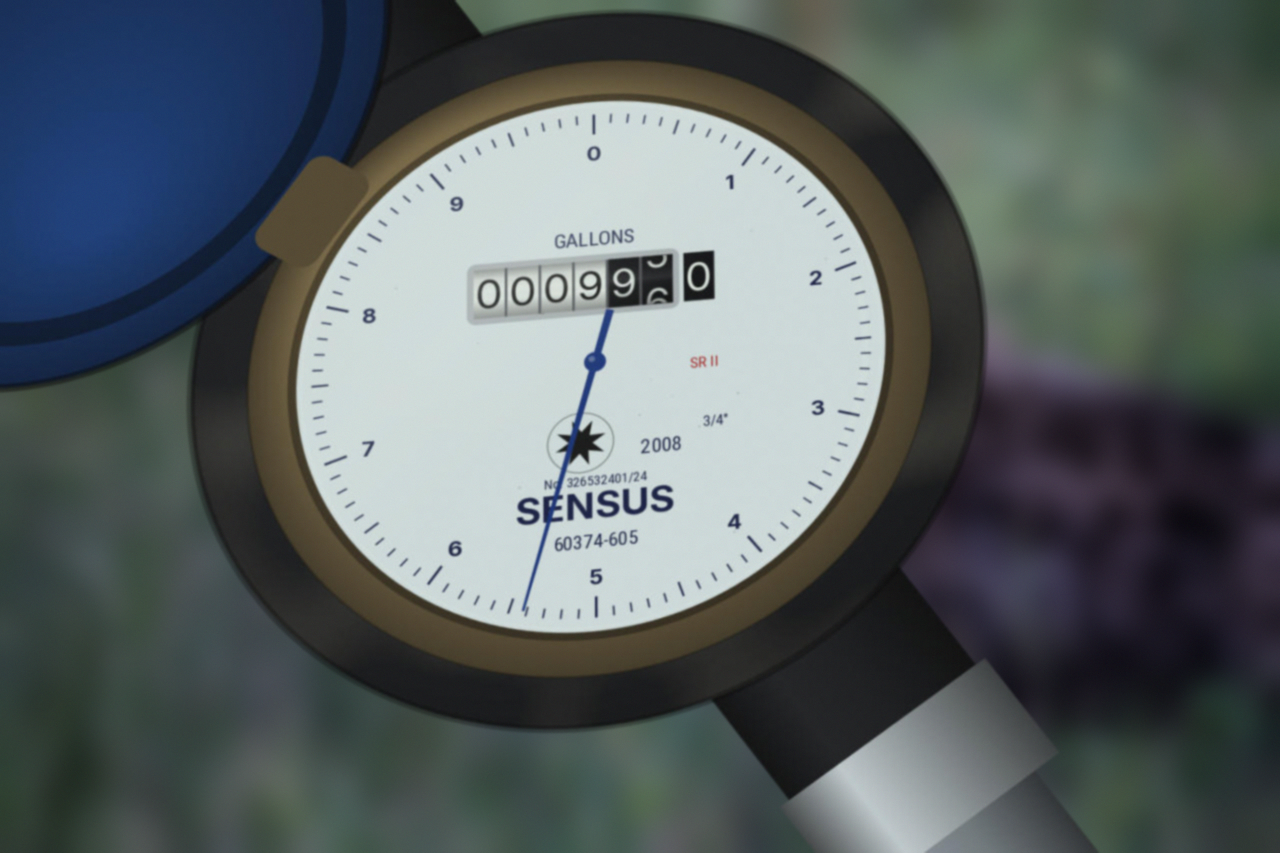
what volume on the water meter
9955.4 gal
